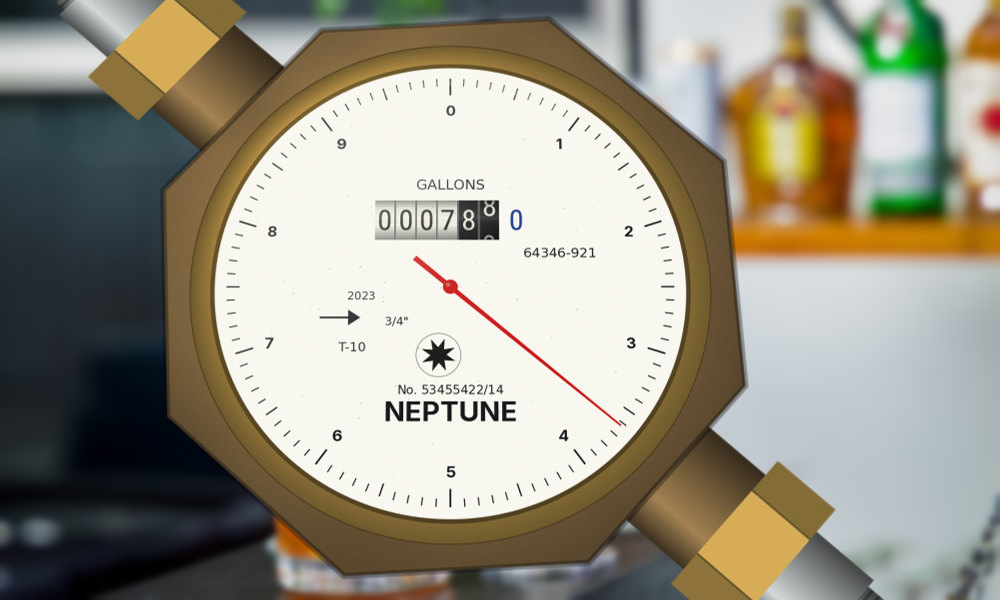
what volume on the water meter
7883.6 gal
